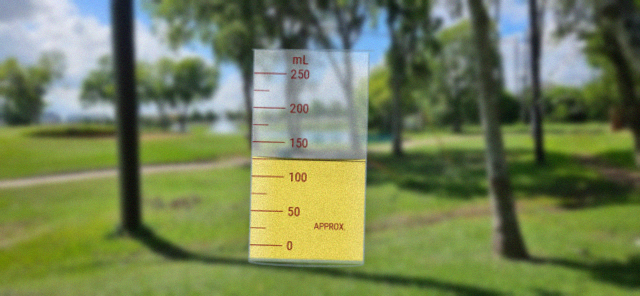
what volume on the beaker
125 mL
